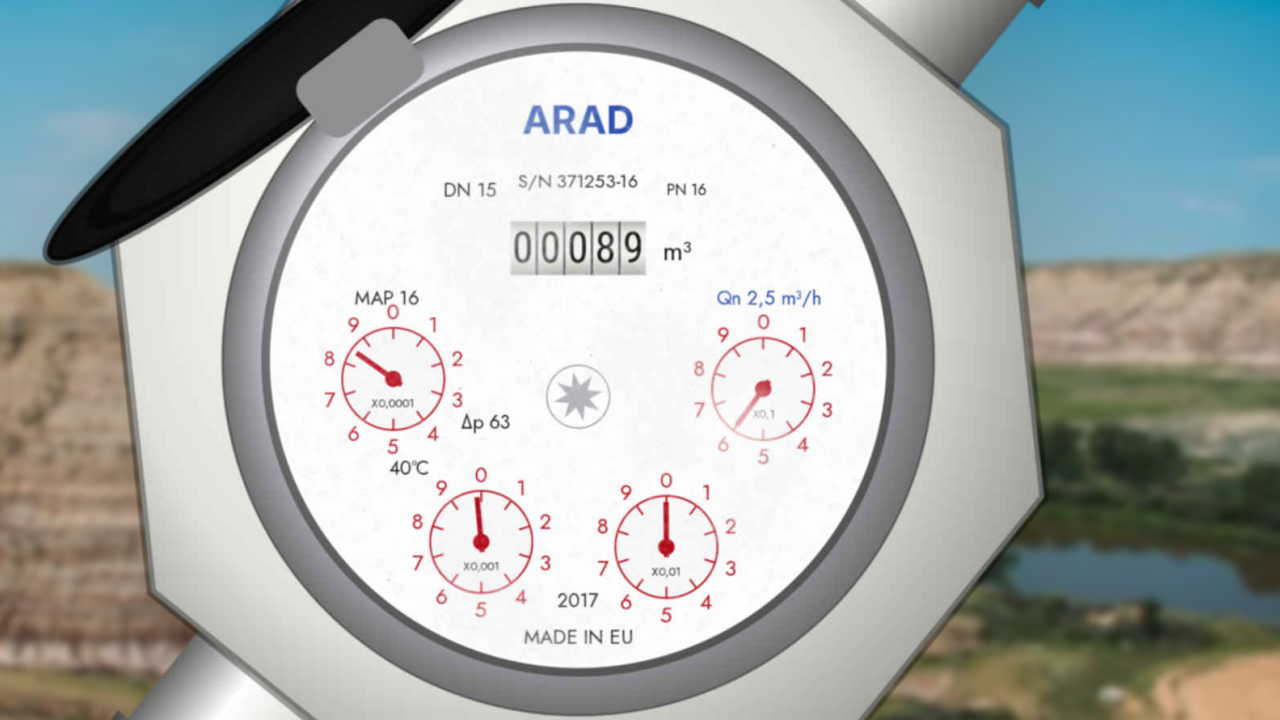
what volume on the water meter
89.5998 m³
